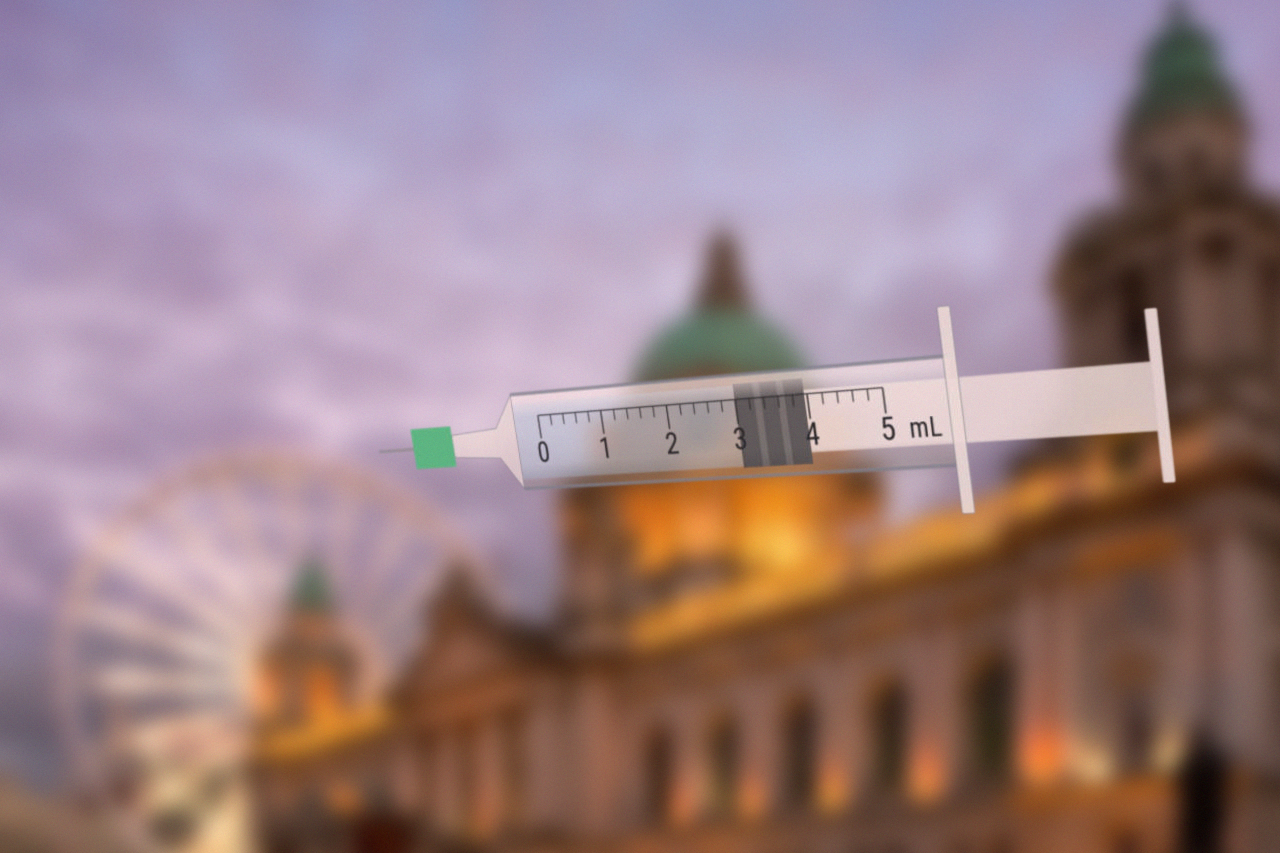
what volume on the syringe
3 mL
